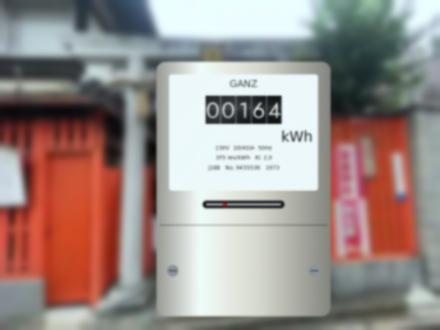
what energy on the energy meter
164 kWh
